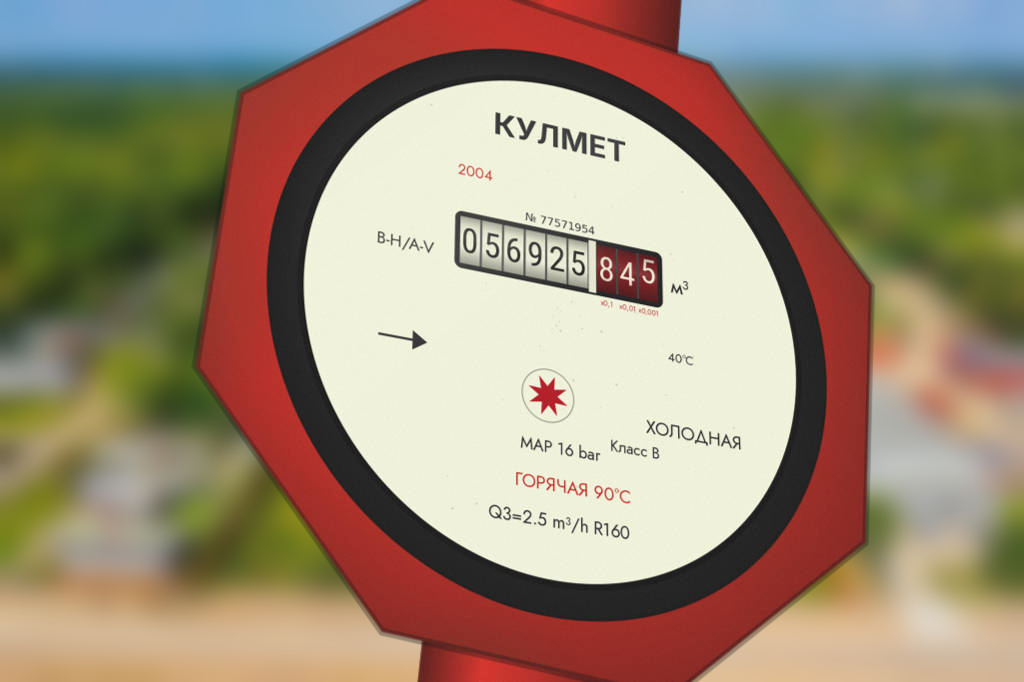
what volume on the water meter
56925.845 m³
